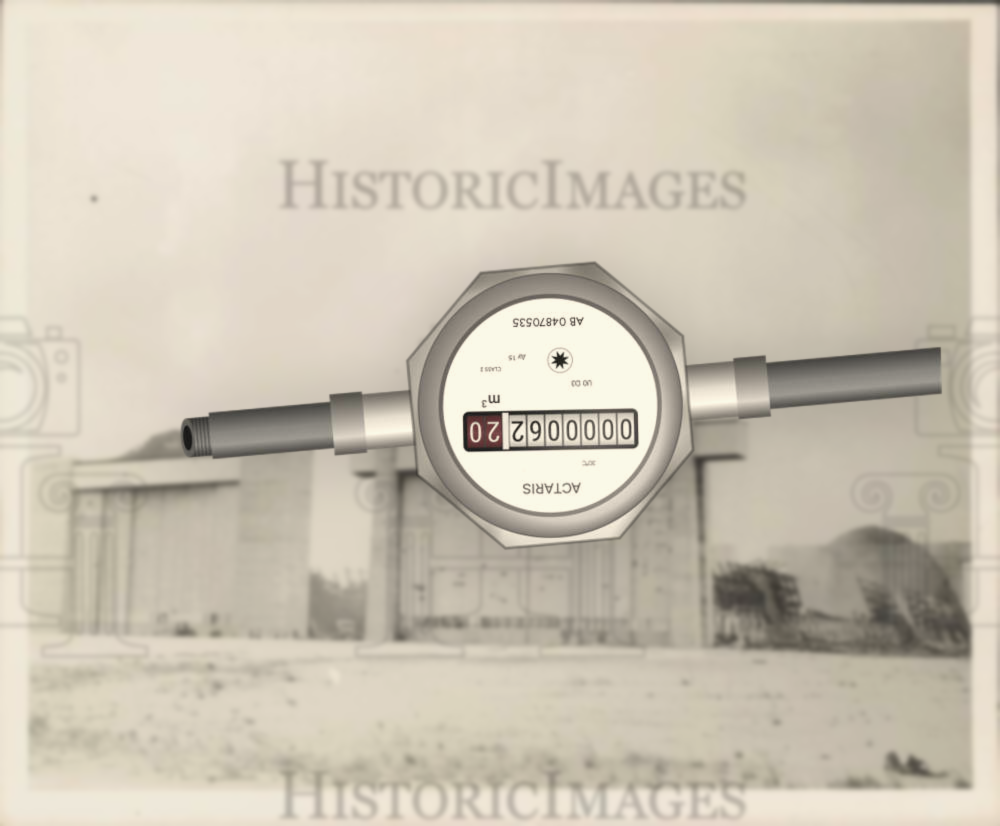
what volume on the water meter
62.20 m³
